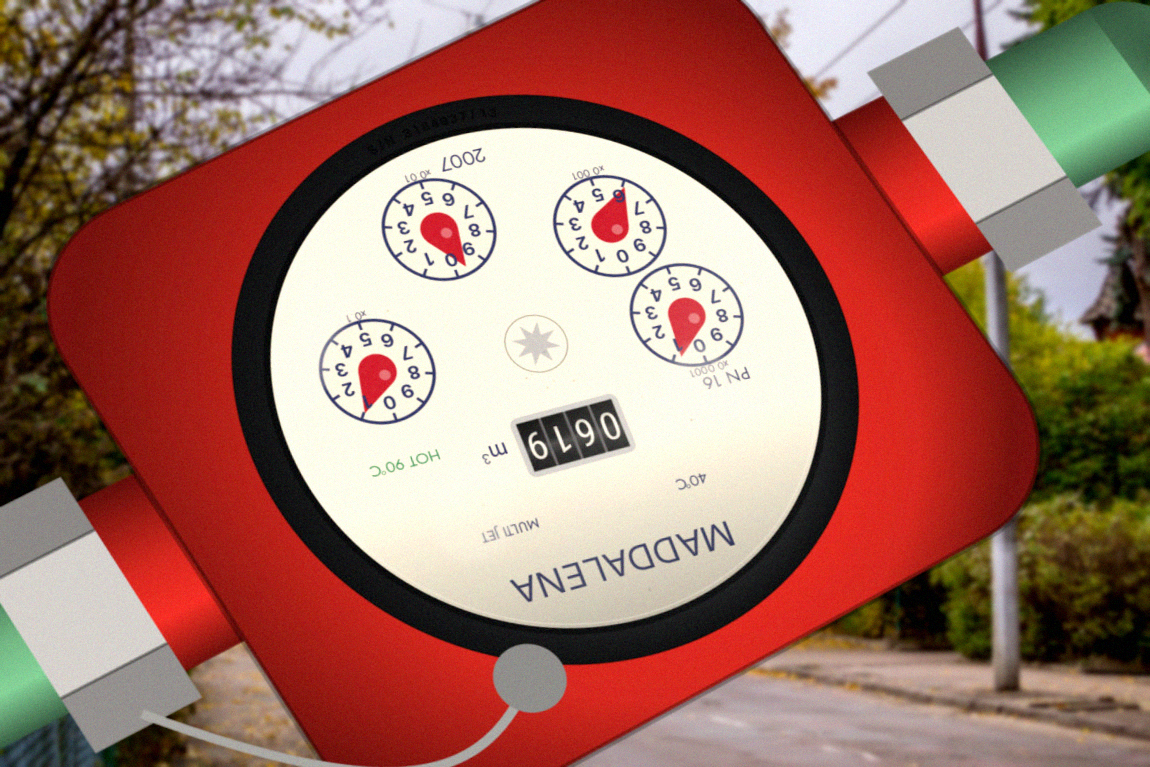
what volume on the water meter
619.0960 m³
